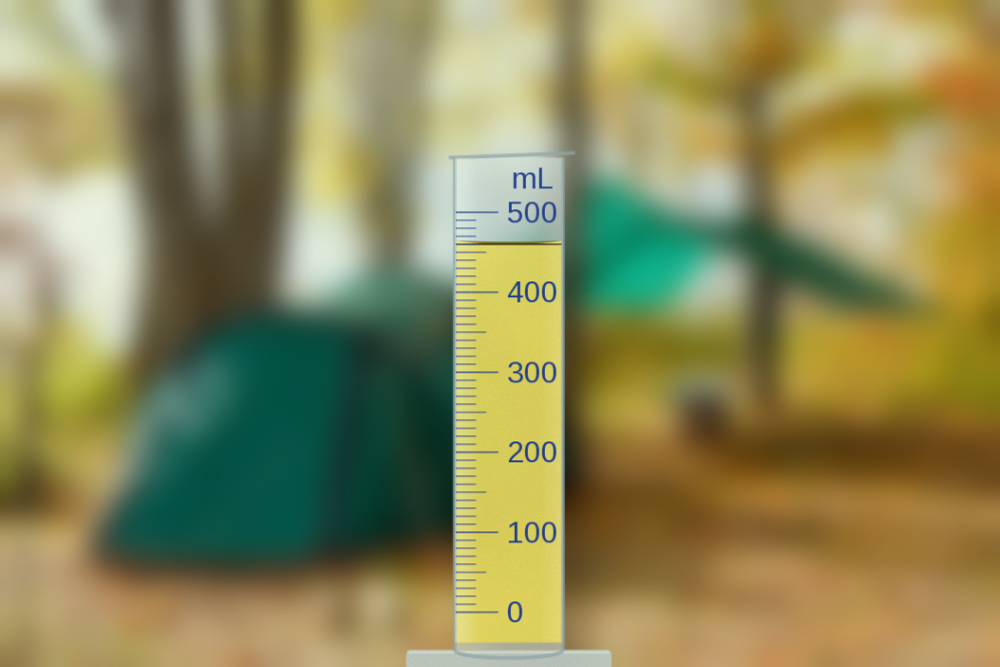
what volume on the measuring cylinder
460 mL
